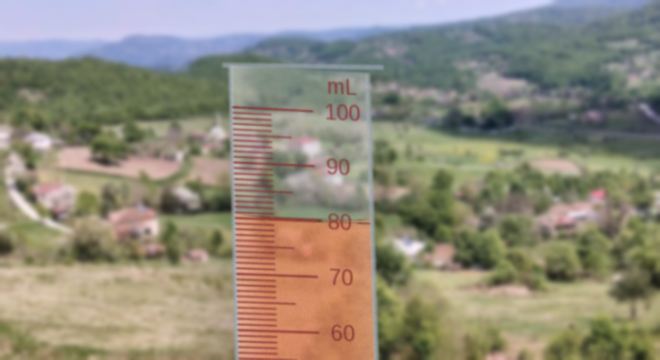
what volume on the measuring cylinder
80 mL
